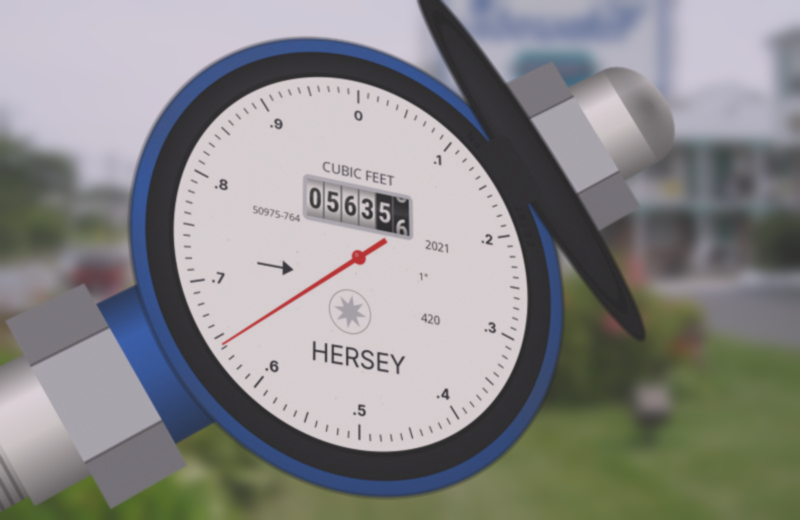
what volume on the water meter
56355.64 ft³
